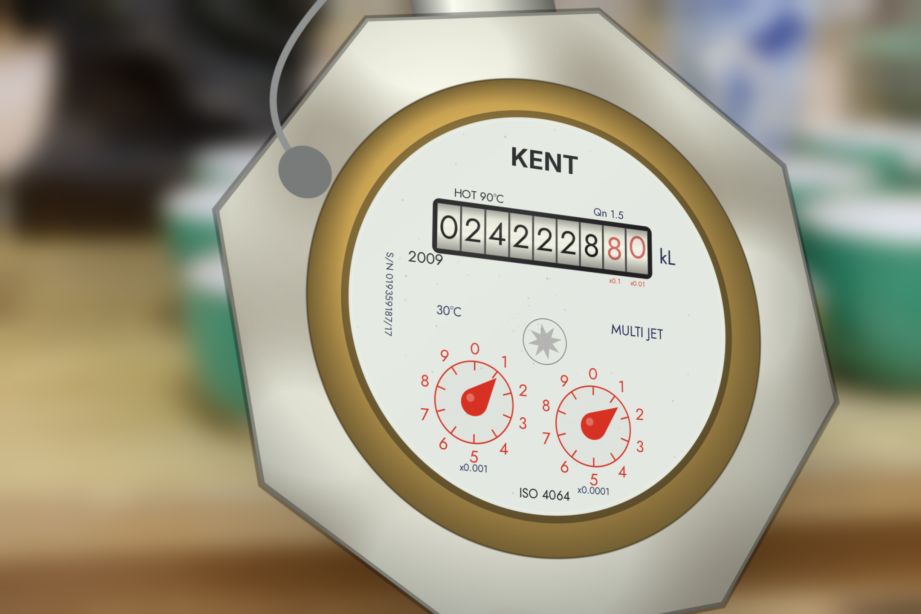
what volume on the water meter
242228.8011 kL
